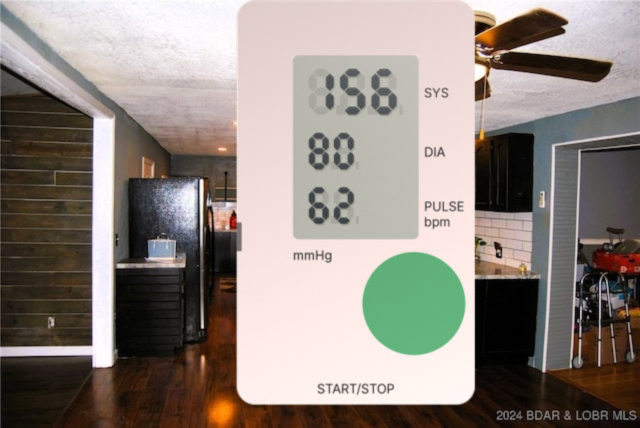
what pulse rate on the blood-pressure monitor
62 bpm
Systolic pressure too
156 mmHg
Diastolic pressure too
80 mmHg
